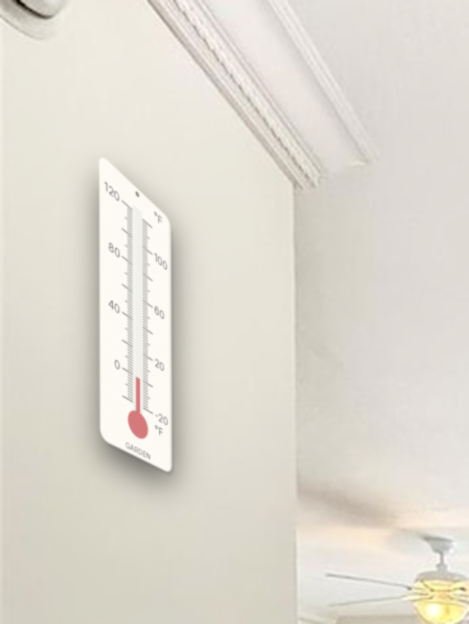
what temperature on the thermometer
0 °F
